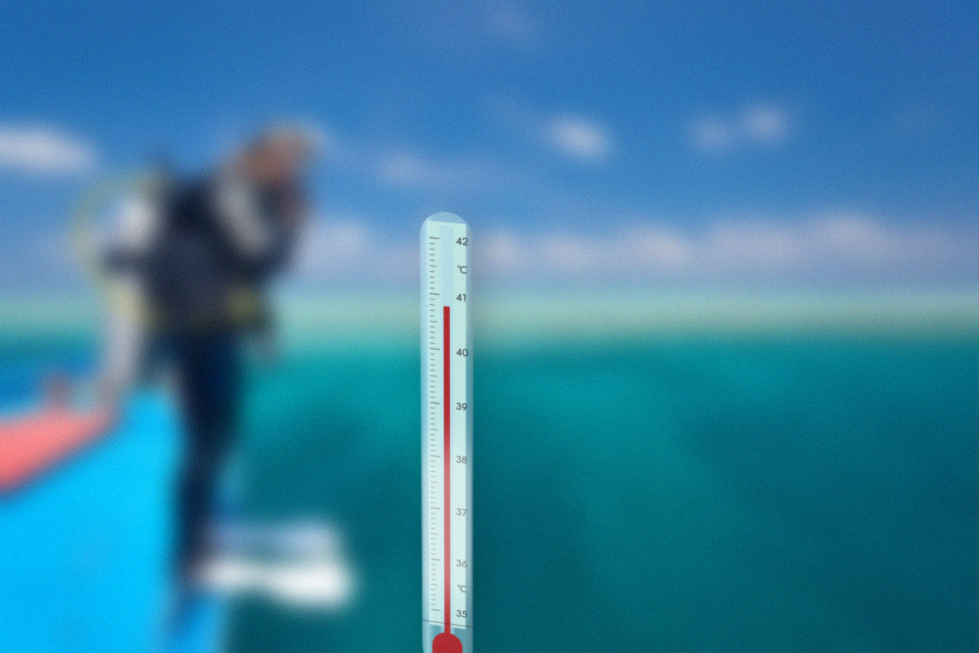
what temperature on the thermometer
40.8 °C
